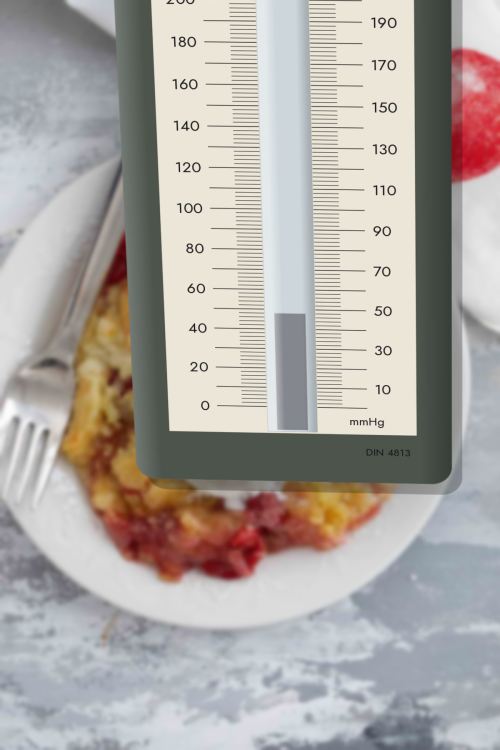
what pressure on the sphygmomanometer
48 mmHg
